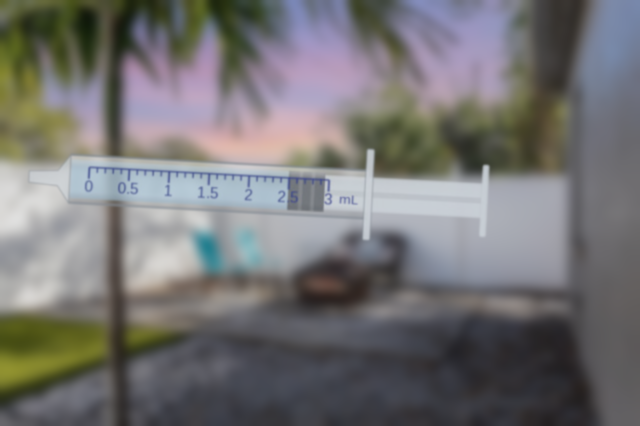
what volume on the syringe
2.5 mL
